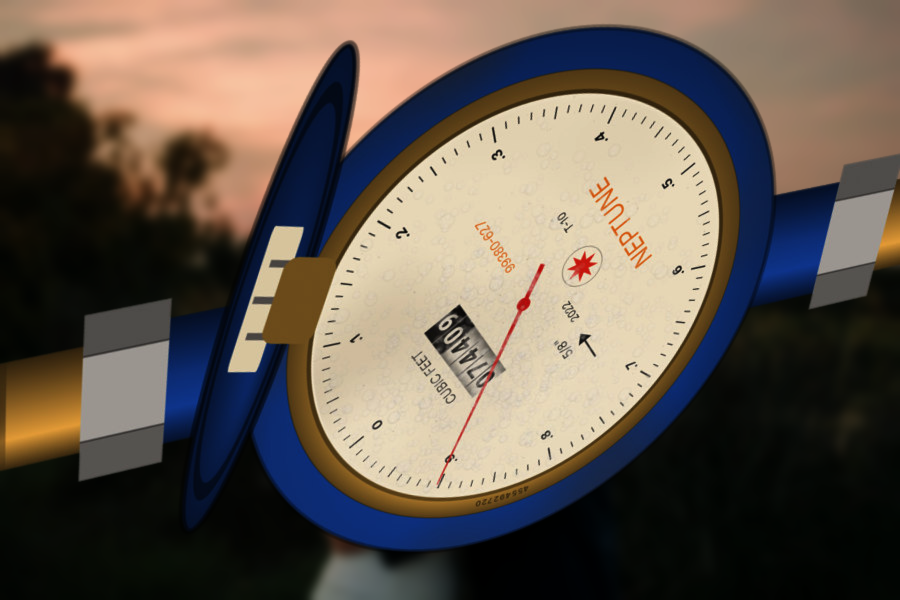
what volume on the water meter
74408.90 ft³
